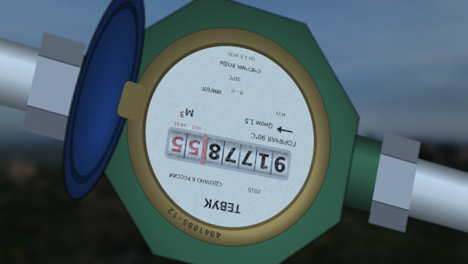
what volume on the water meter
91778.55 m³
